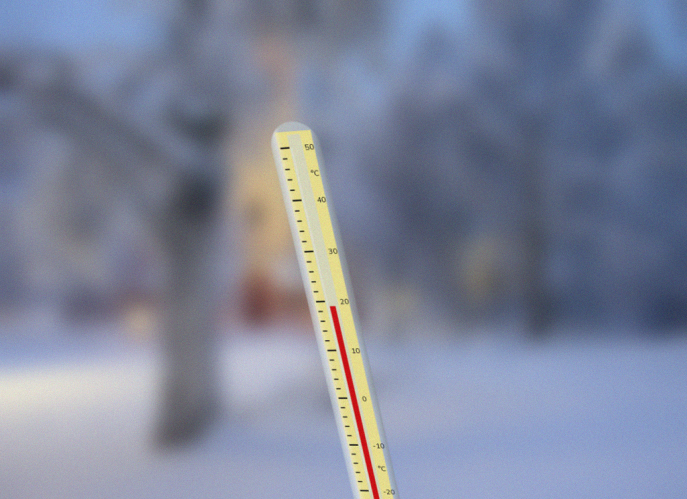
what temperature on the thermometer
19 °C
